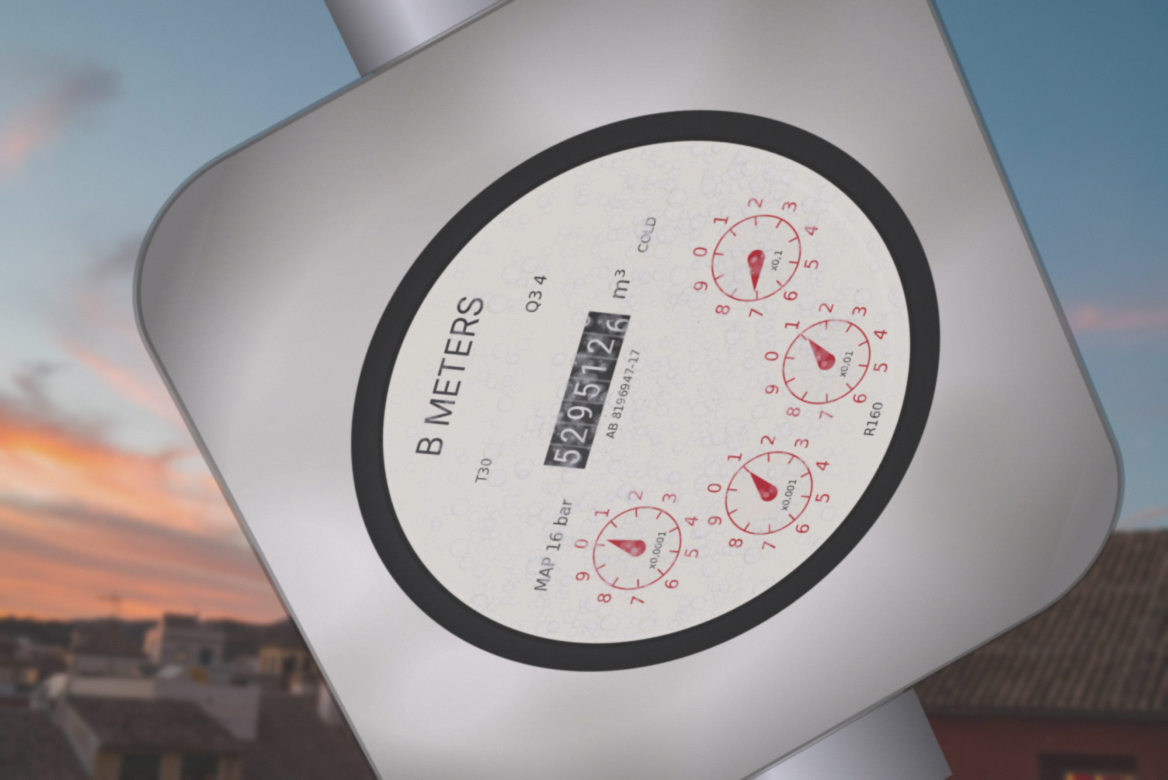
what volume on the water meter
5295125.7110 m³
